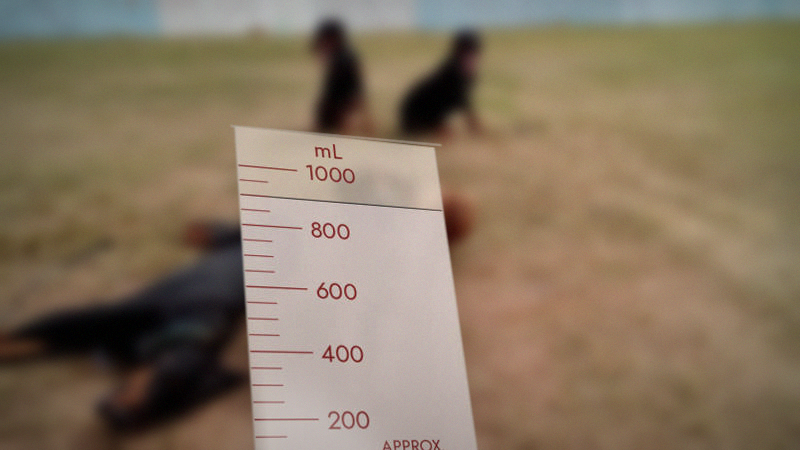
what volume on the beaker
900 mL
